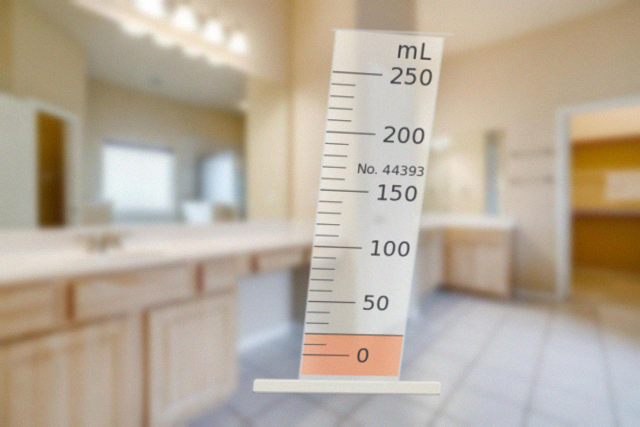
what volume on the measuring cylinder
20 mL
